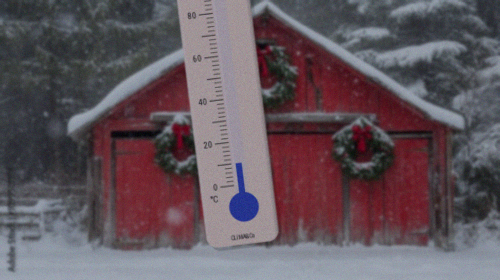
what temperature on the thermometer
10 °C
